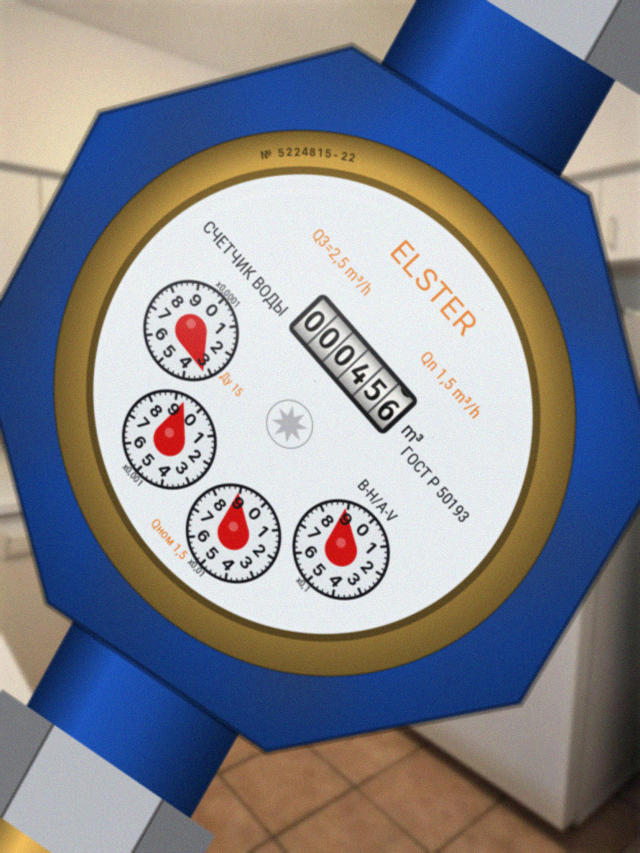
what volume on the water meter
455.8893 m³
